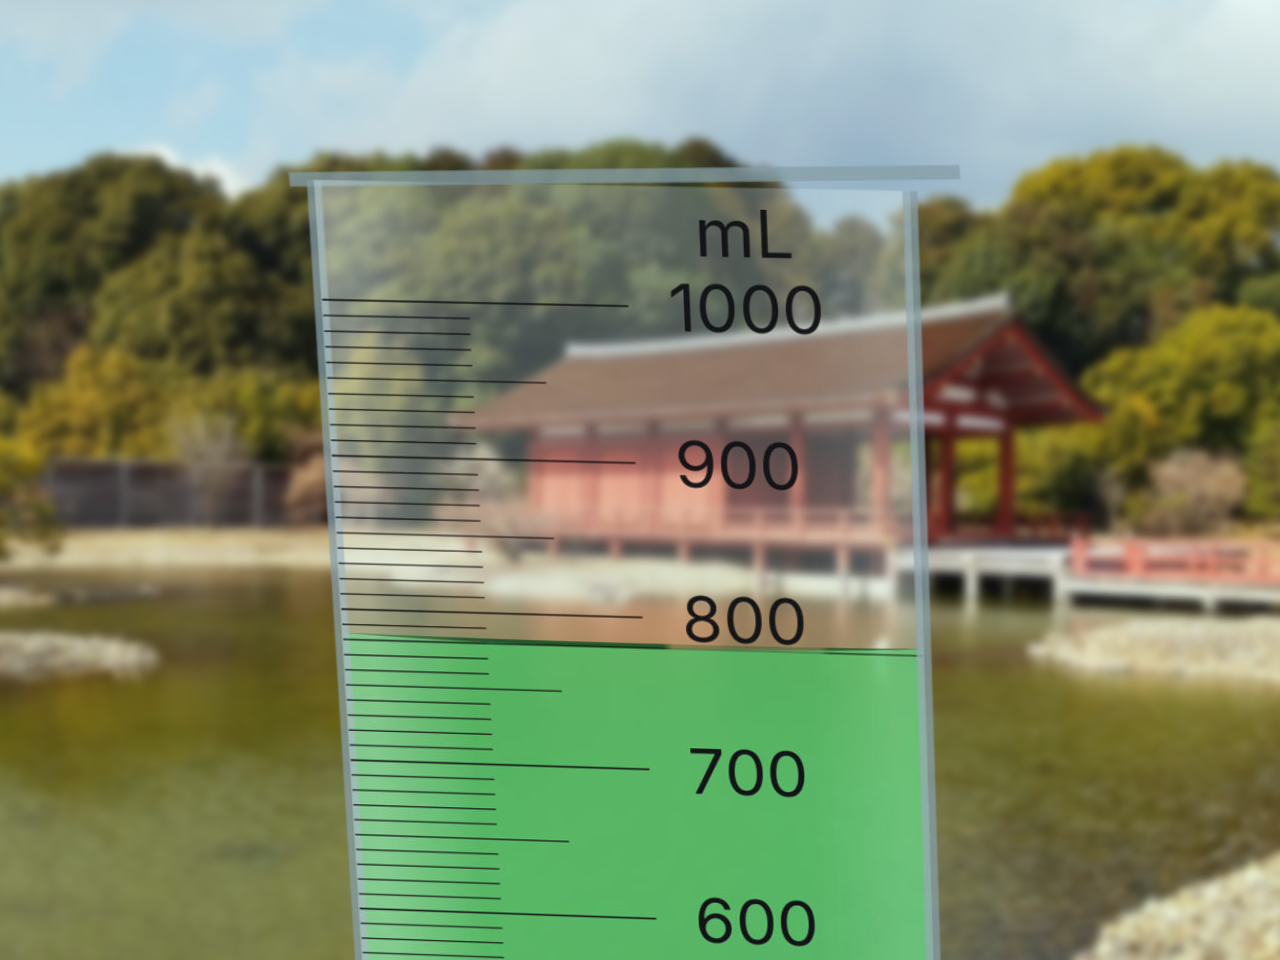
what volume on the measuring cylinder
780 mL
